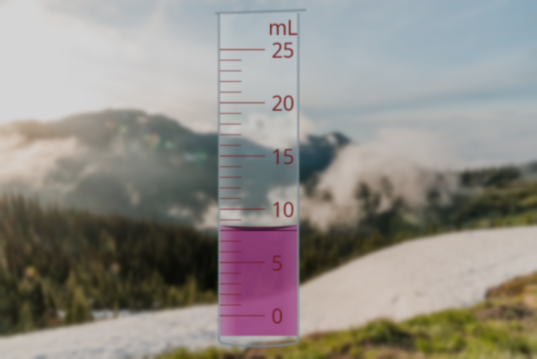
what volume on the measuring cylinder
8 mL
